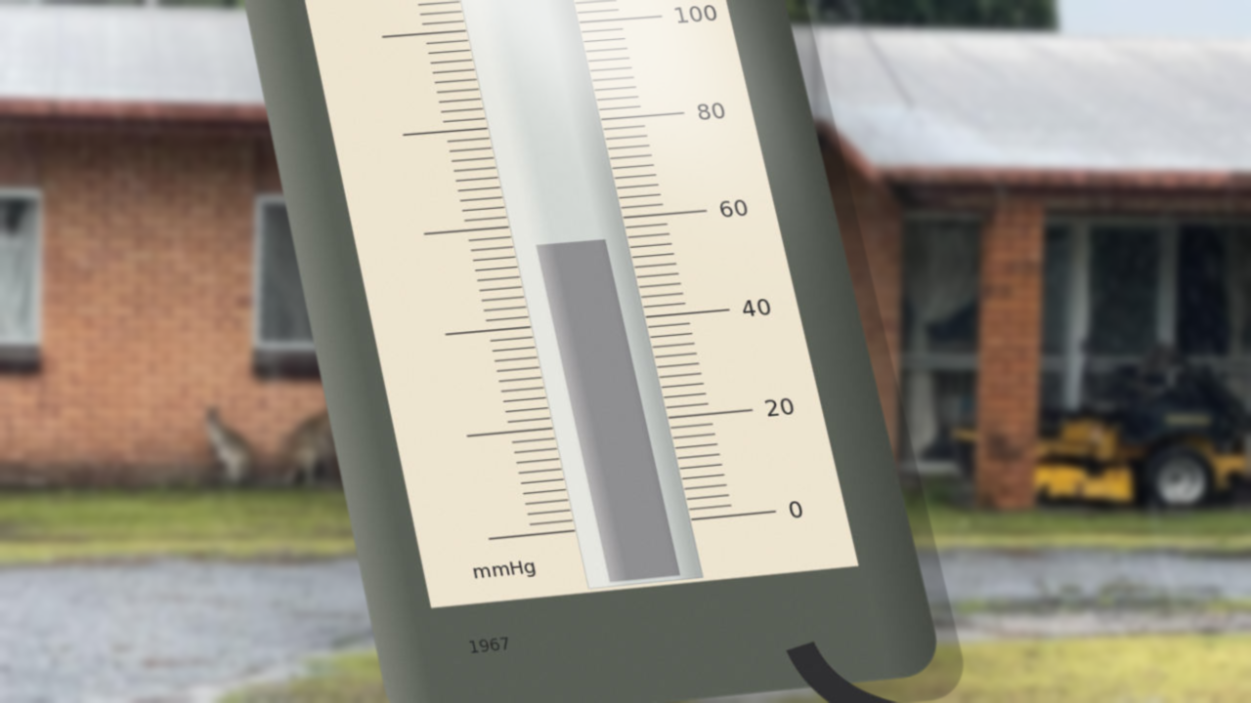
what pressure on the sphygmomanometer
56 mmHg
